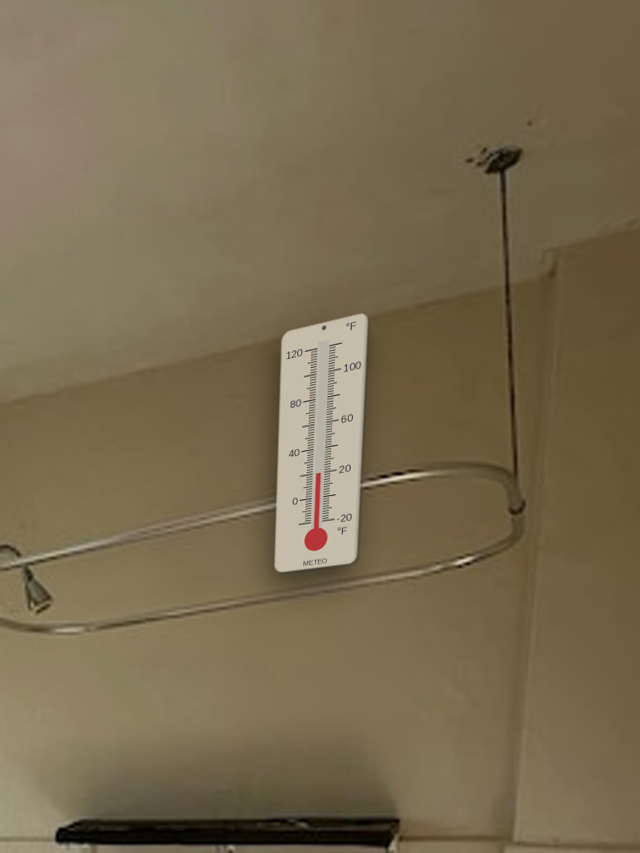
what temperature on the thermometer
20 °F
